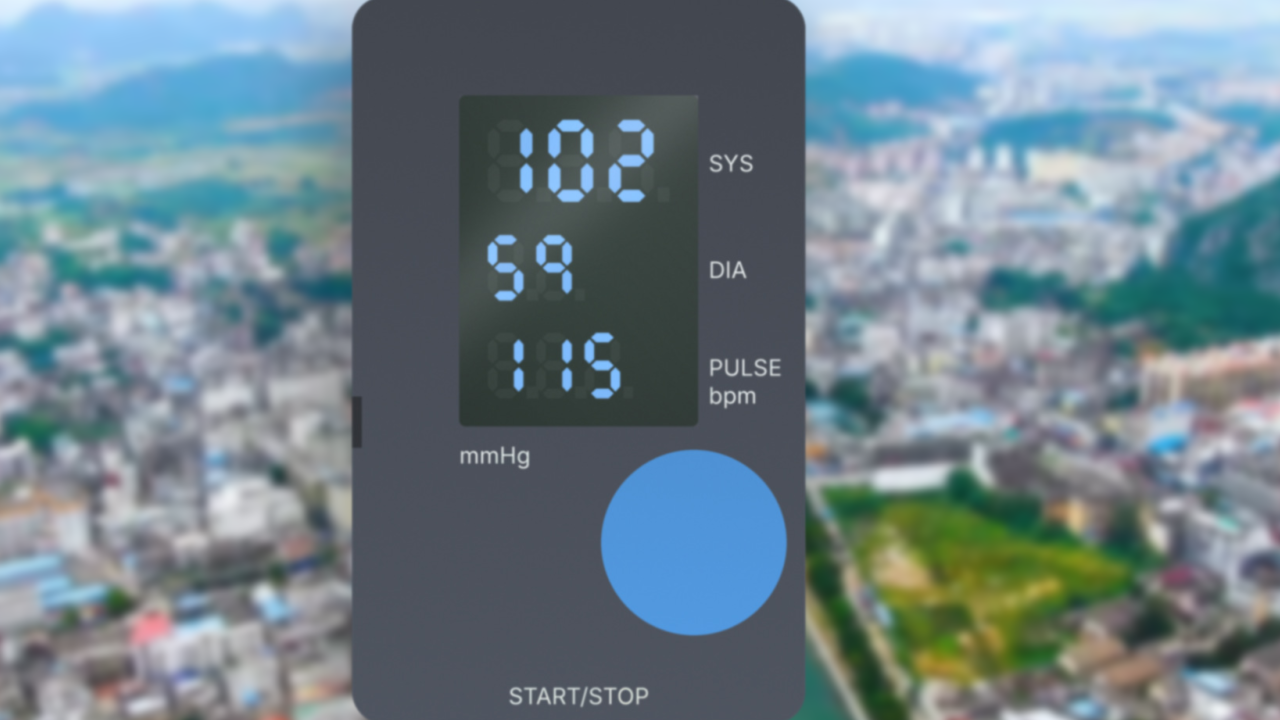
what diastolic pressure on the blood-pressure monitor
59 mmHg
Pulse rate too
115 bpm
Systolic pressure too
102 mmHg
